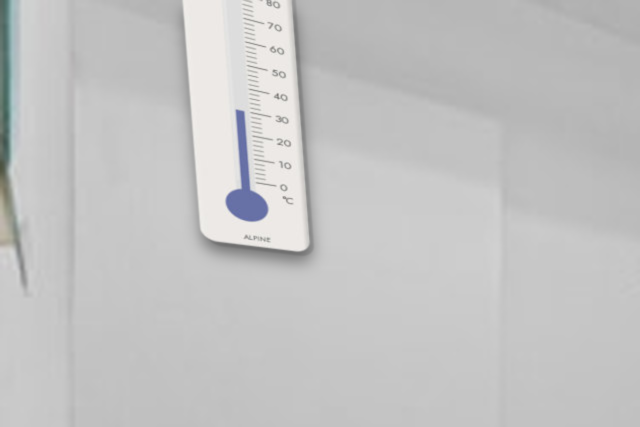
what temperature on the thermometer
30 °C
